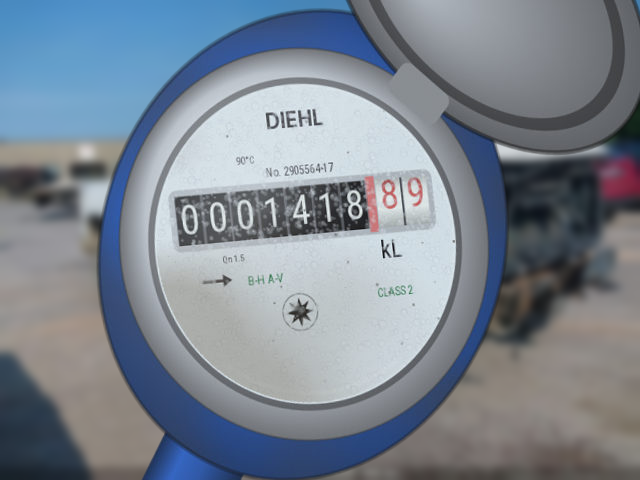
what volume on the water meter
1418.89 kL
